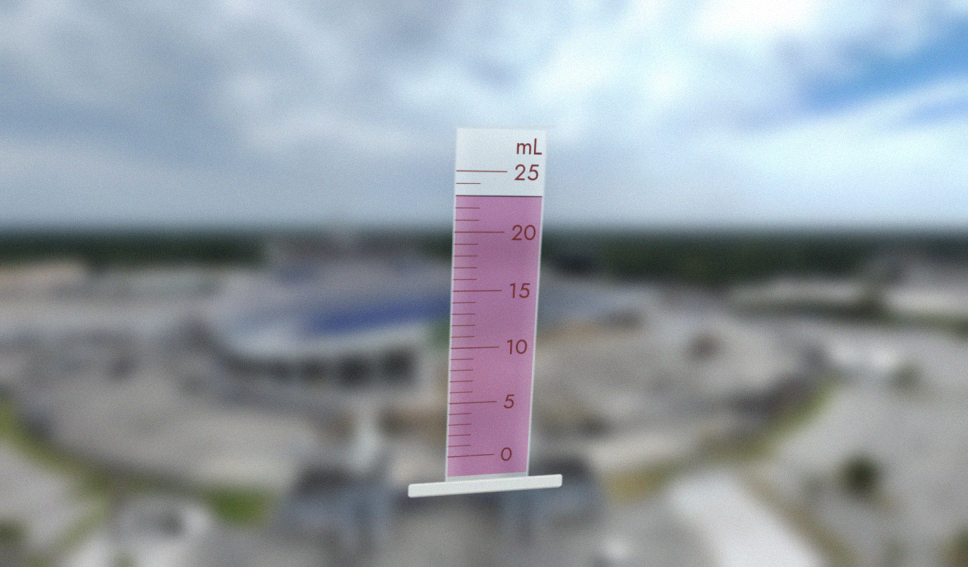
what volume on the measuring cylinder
23 mL
